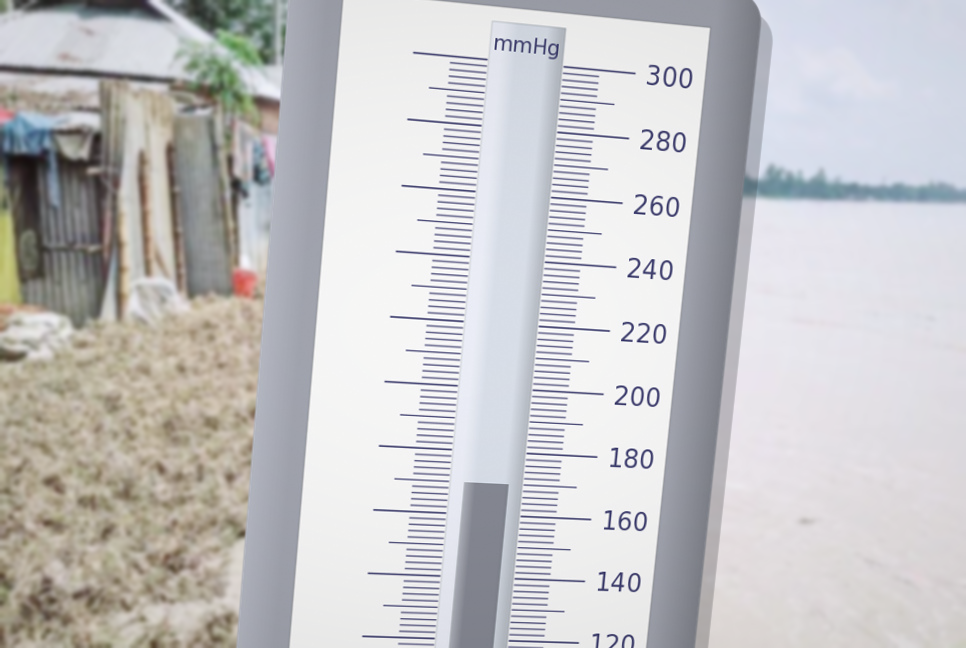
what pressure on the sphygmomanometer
170 mmHg
